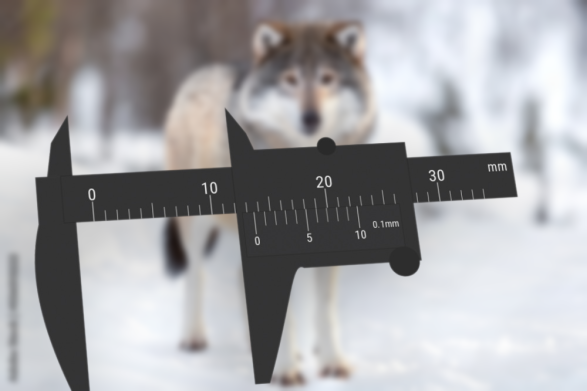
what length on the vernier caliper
13.6 mm
